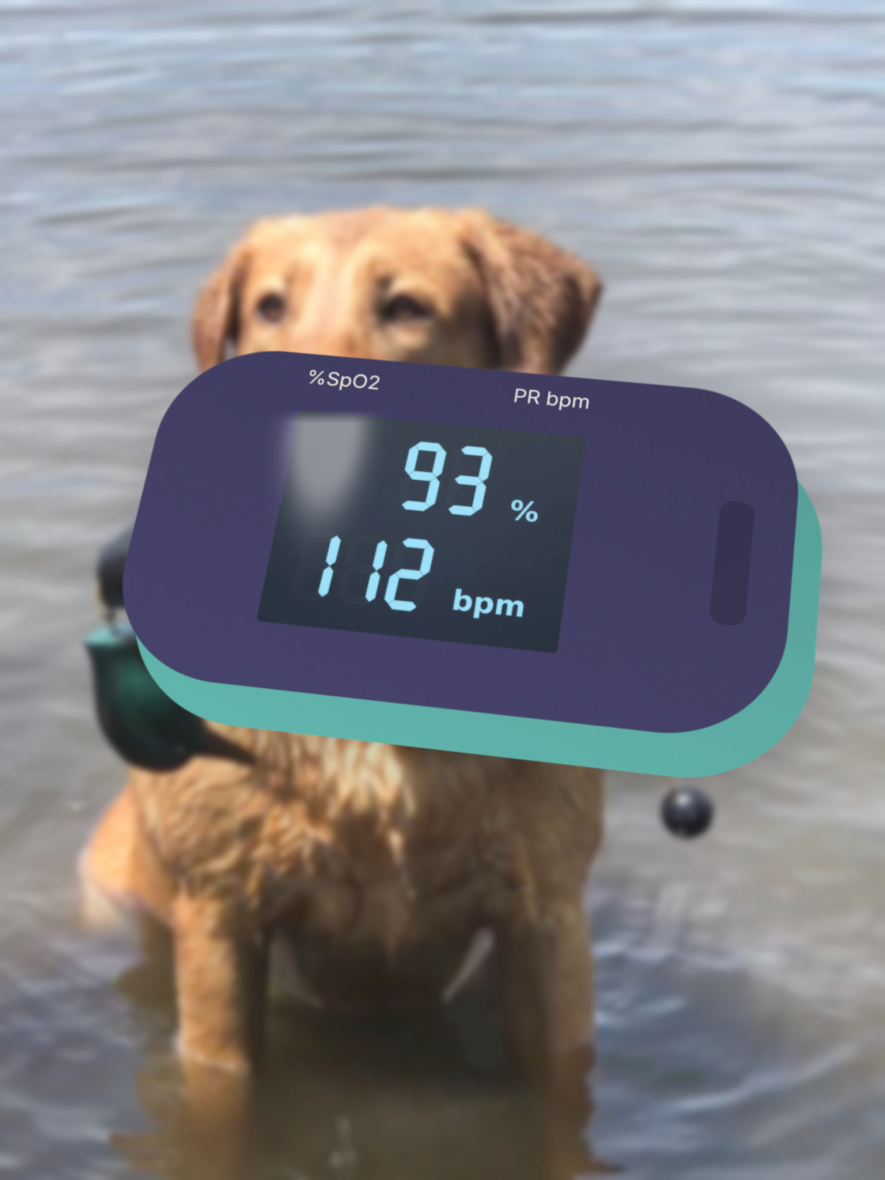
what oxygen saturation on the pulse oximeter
93 %
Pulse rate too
112 bpm
